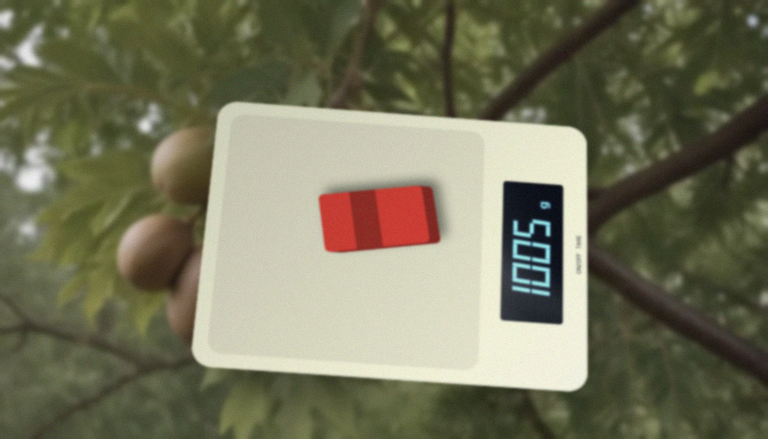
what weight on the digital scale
1005 g
